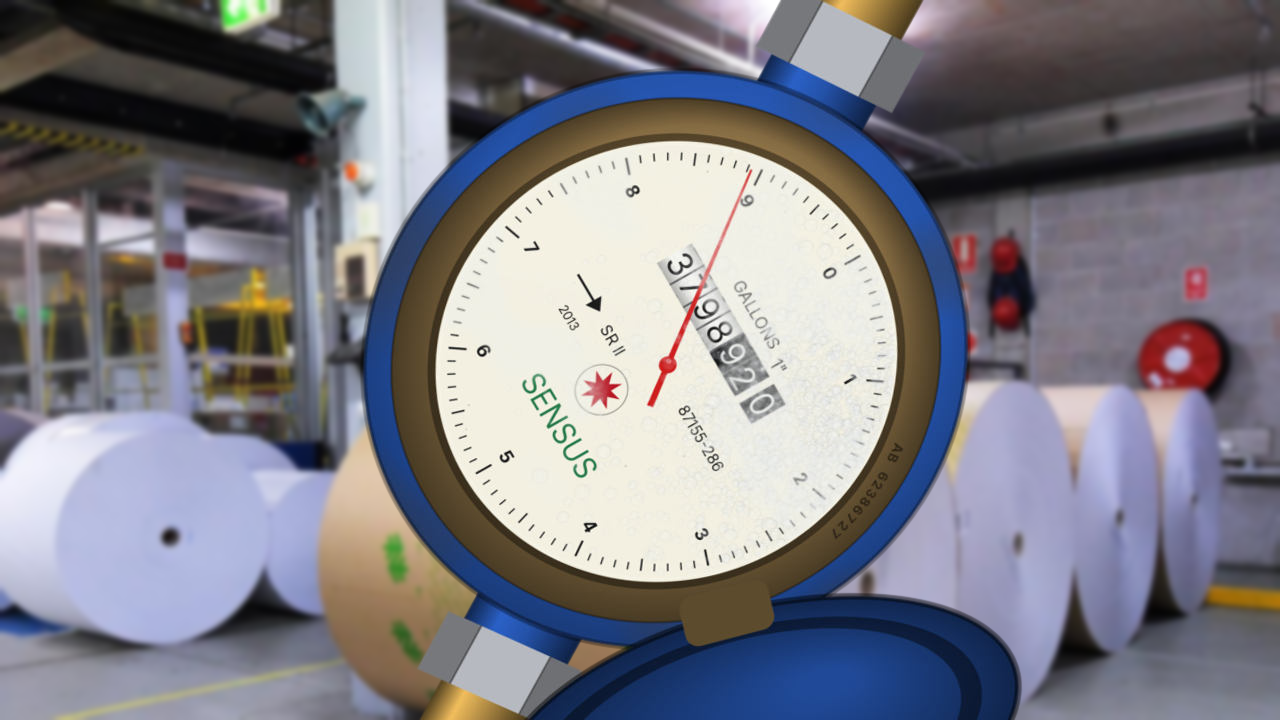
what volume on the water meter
3798918.9 gal
